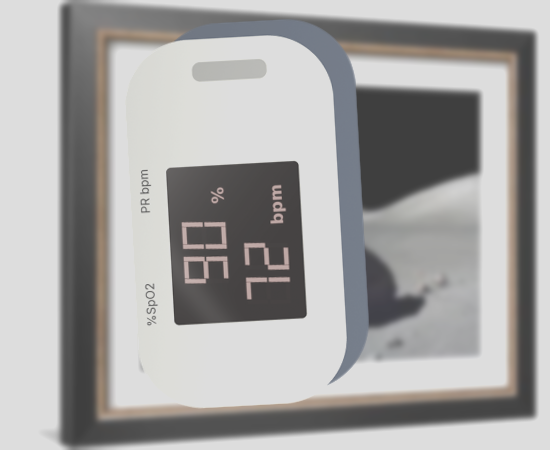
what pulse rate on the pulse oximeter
72 bpm
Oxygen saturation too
90 %
